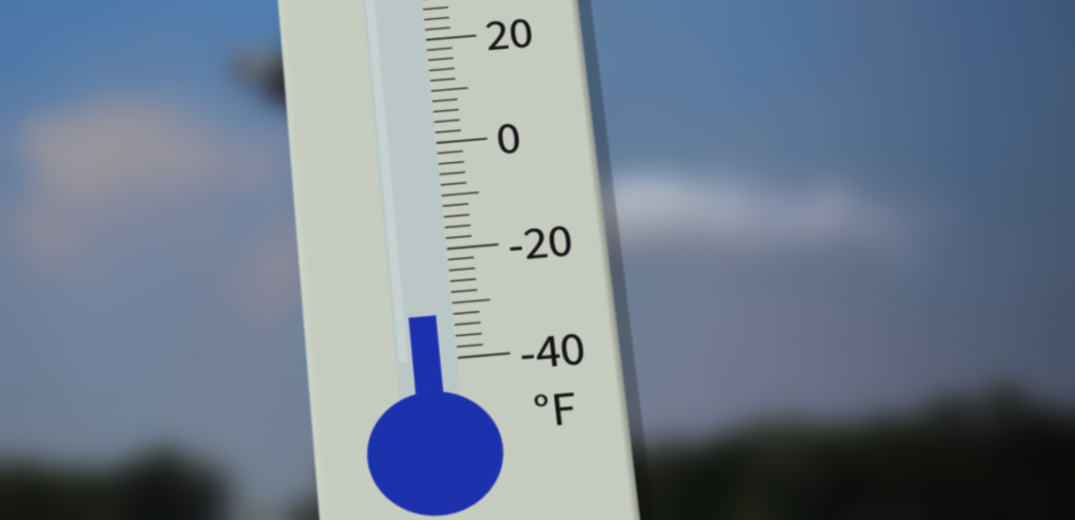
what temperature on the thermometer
-32 °F
